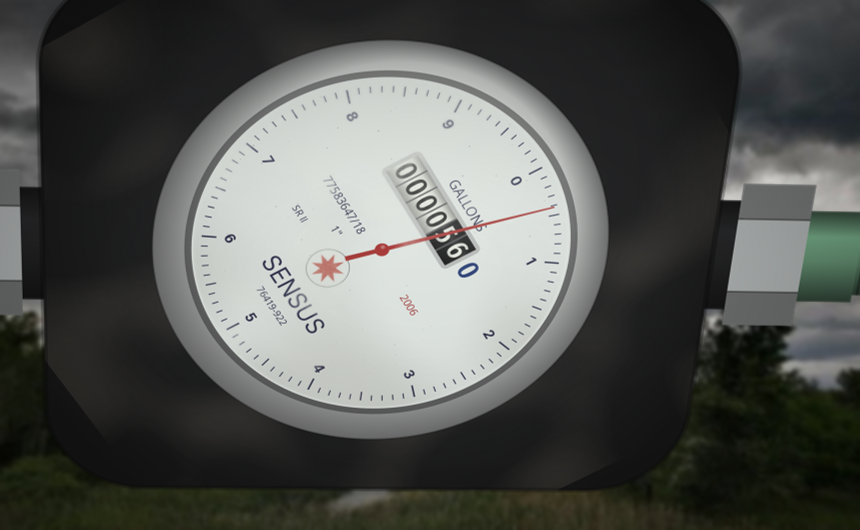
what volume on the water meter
560.4 gal
